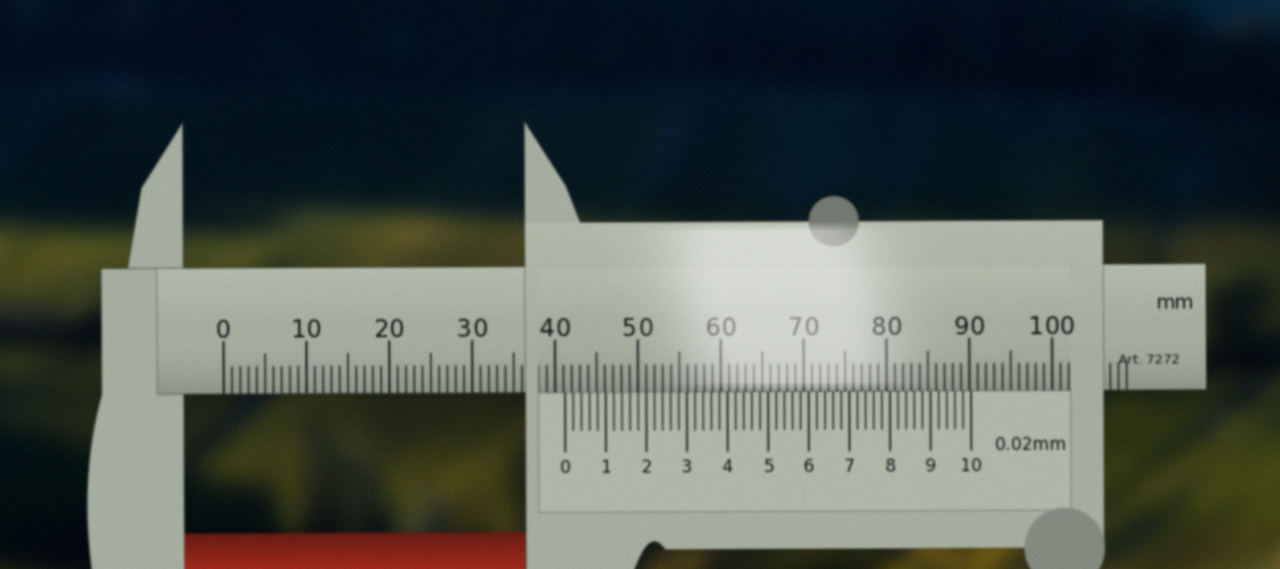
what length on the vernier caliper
41.2 mm
